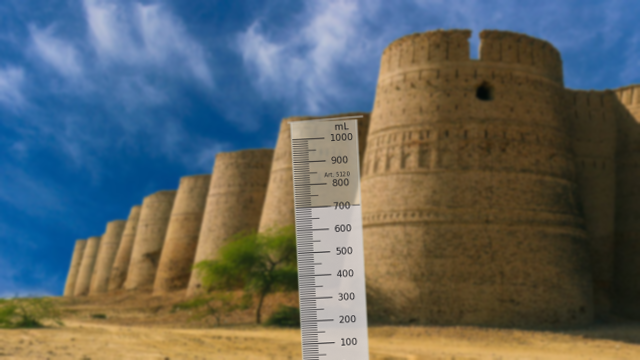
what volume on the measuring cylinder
700 mL
